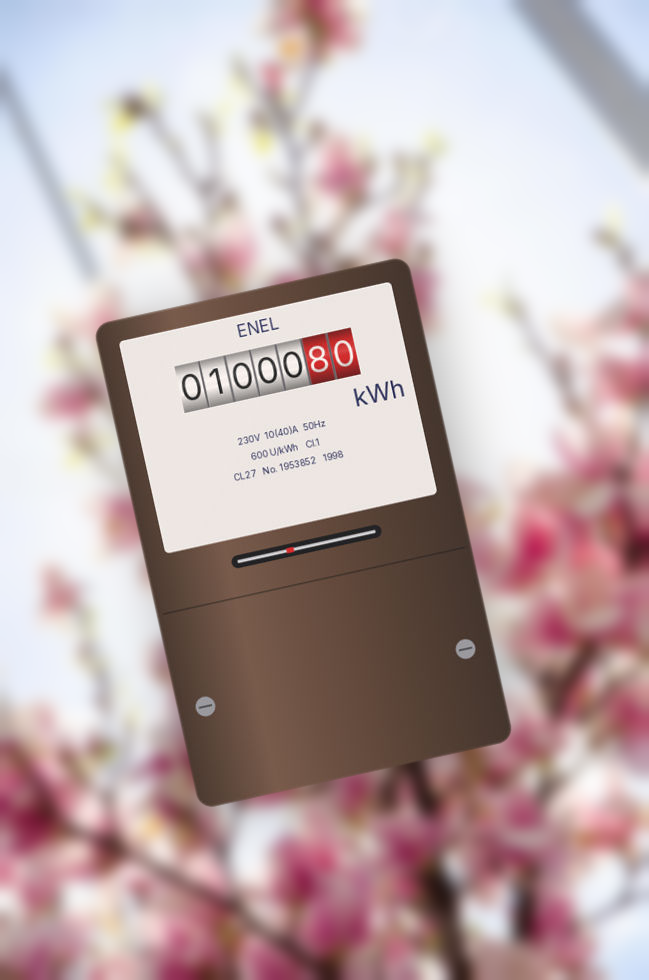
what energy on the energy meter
1000.80 kWh
